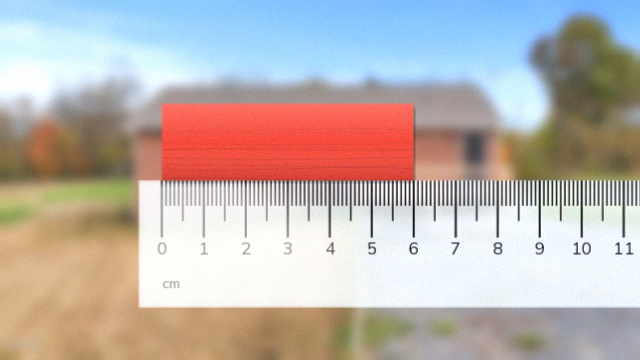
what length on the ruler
6 cm
